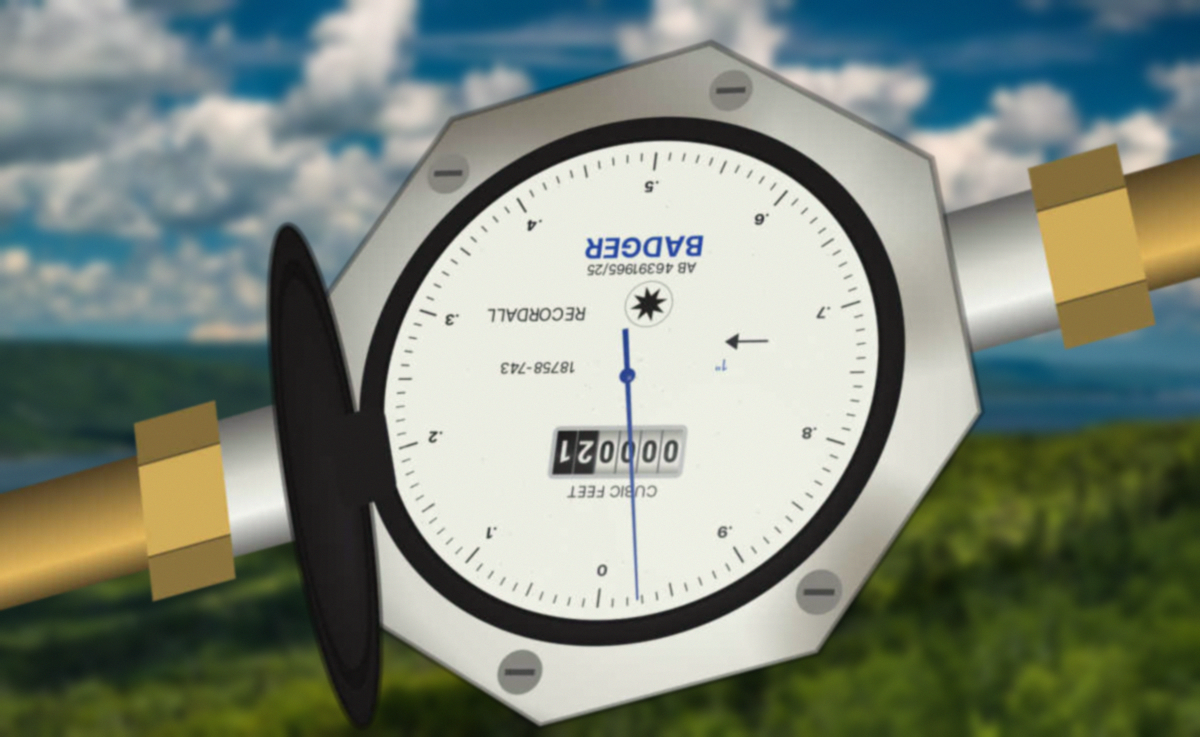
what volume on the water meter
20.97 ft³
